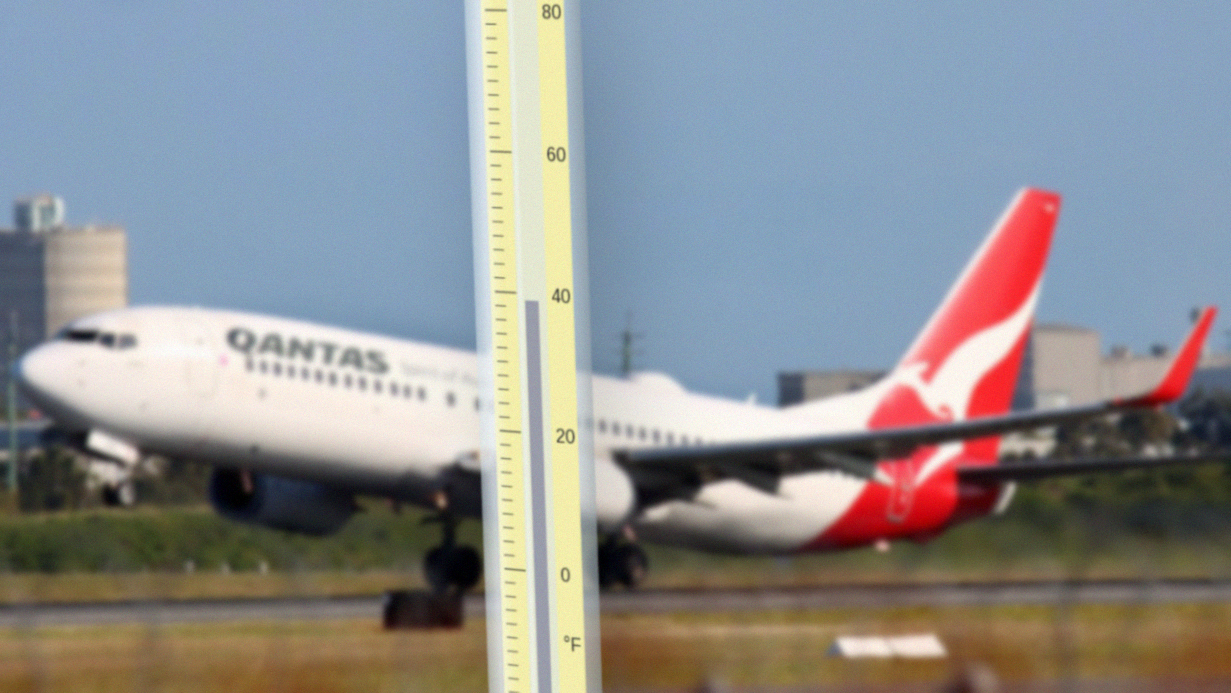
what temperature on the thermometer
39 °F
